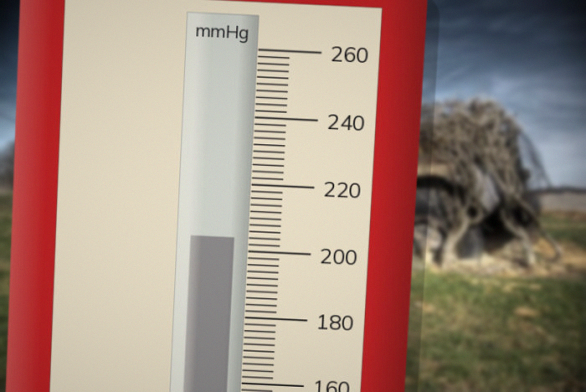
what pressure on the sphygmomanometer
204 mmHg
